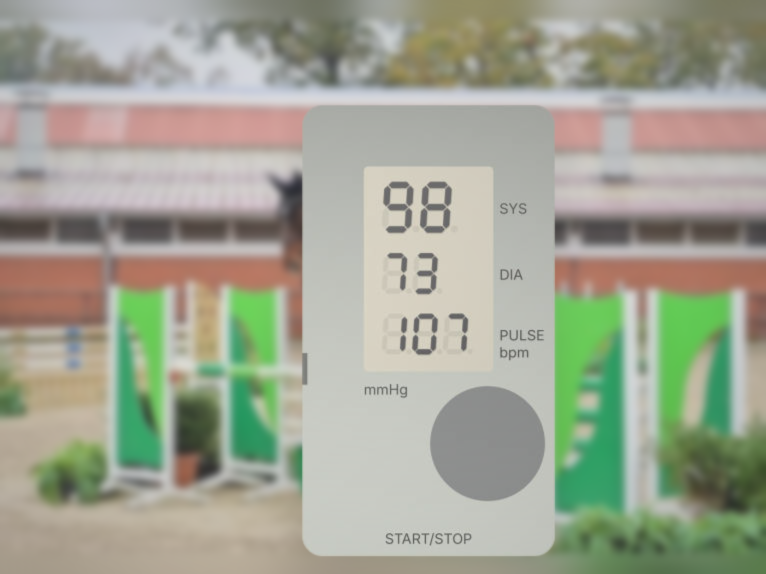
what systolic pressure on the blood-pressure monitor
98 mmHg
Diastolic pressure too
73 mmHg
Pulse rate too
107 bpm
